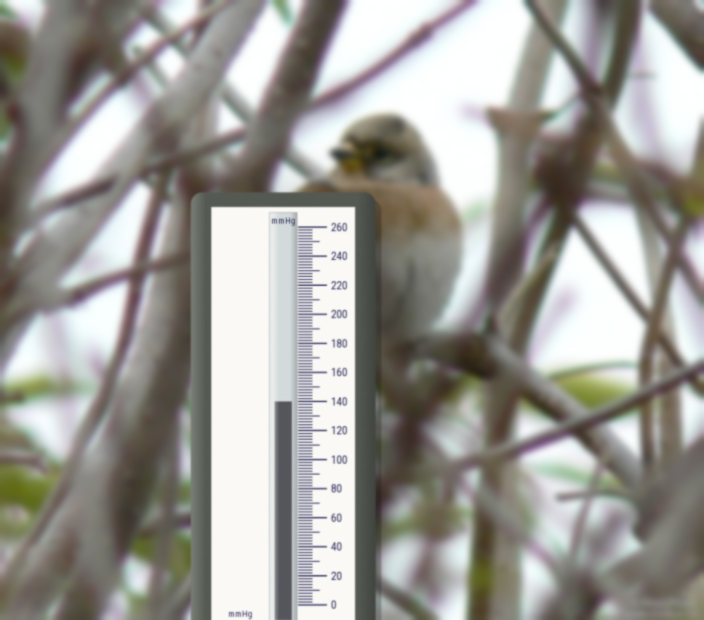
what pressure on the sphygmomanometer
140 mmHg
